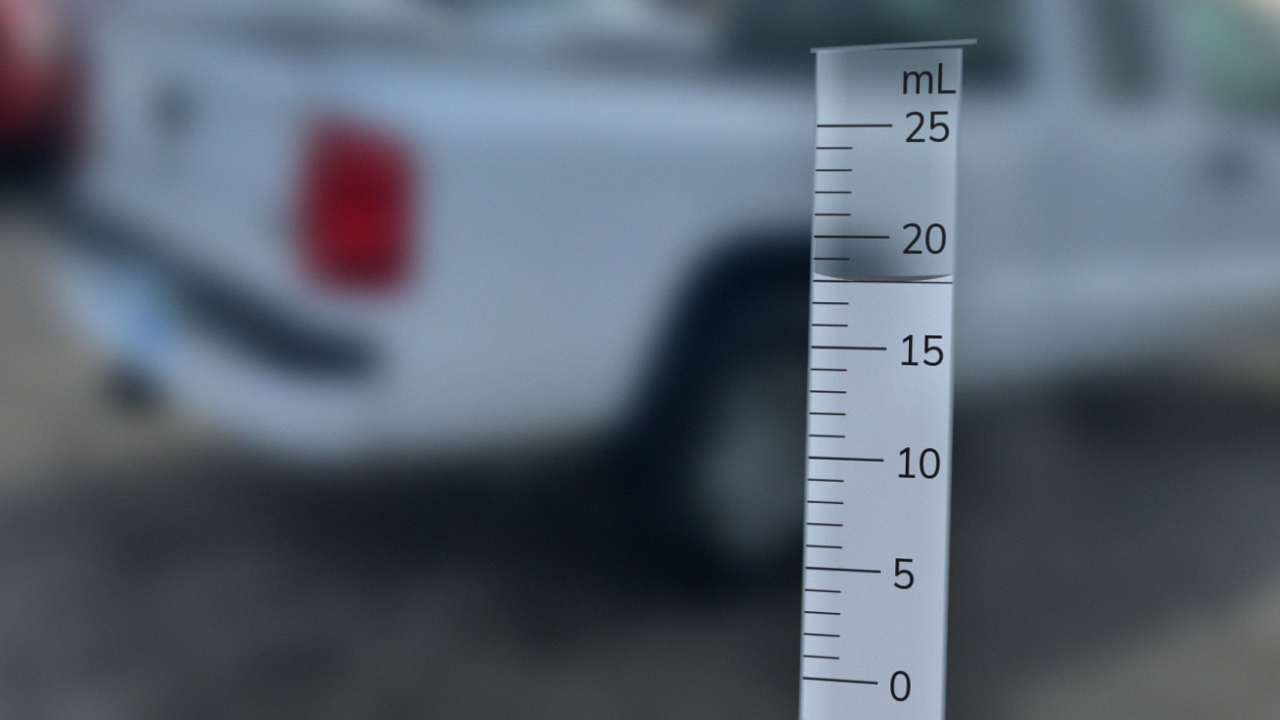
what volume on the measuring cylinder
18 mL
